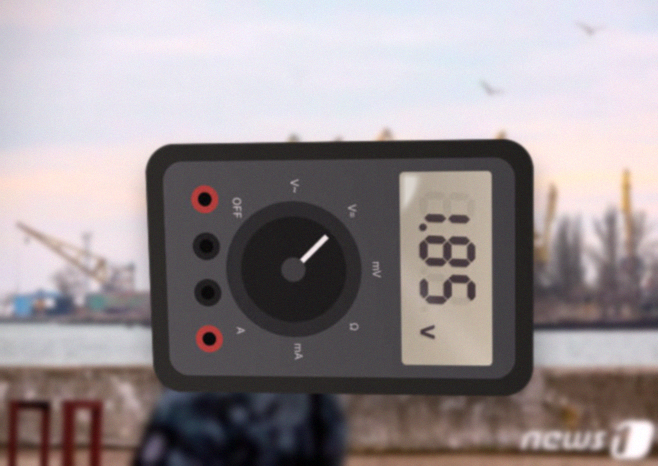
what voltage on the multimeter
1.85 V
